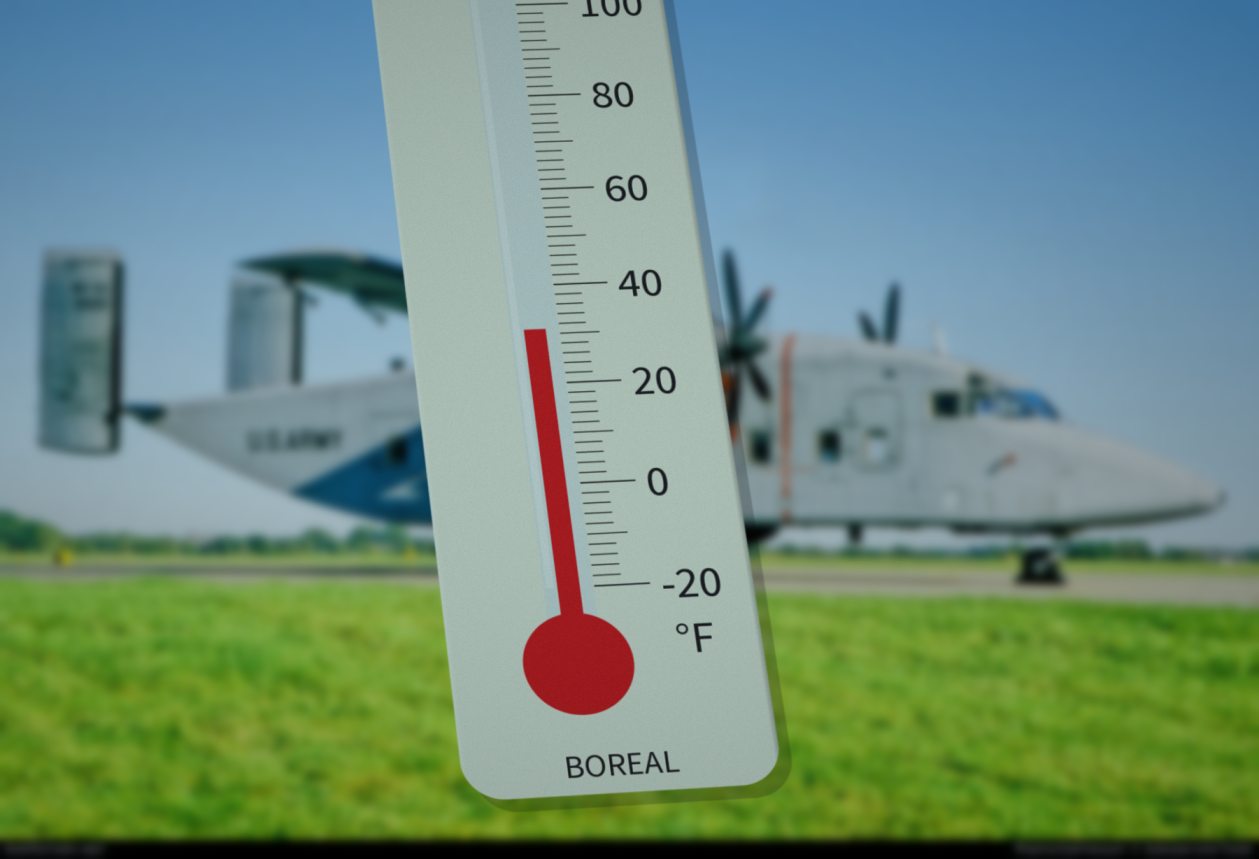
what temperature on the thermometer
31 °F
